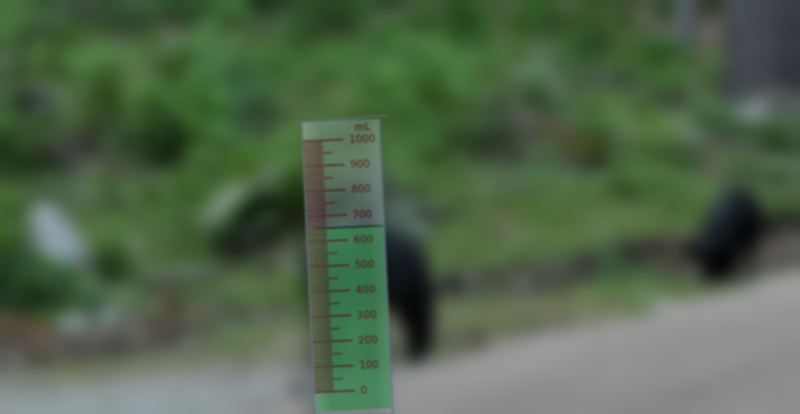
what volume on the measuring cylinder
650 mL
